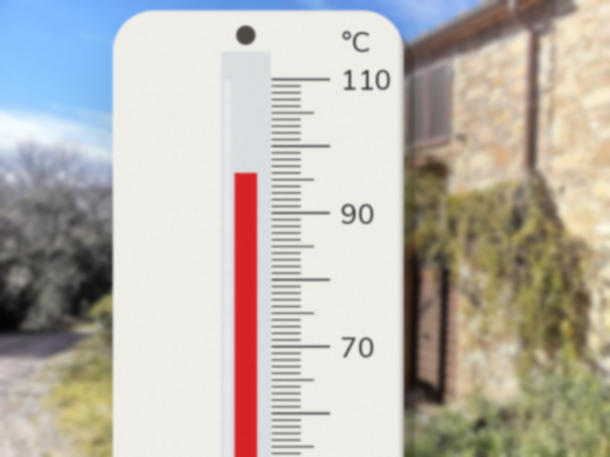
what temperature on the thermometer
96 °C
